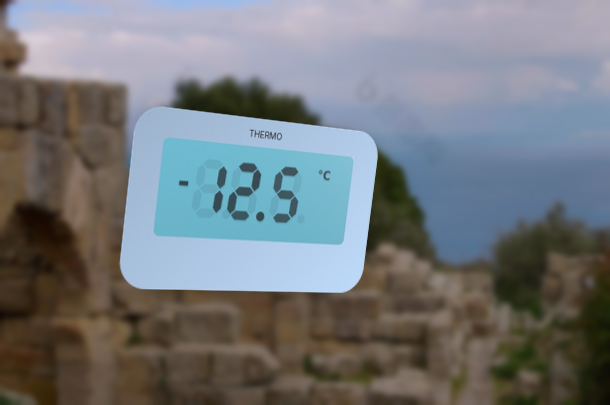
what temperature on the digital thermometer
-12.5 °C
